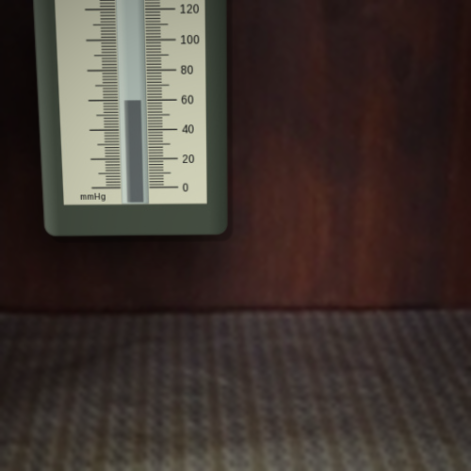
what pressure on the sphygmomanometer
60 mmHg
